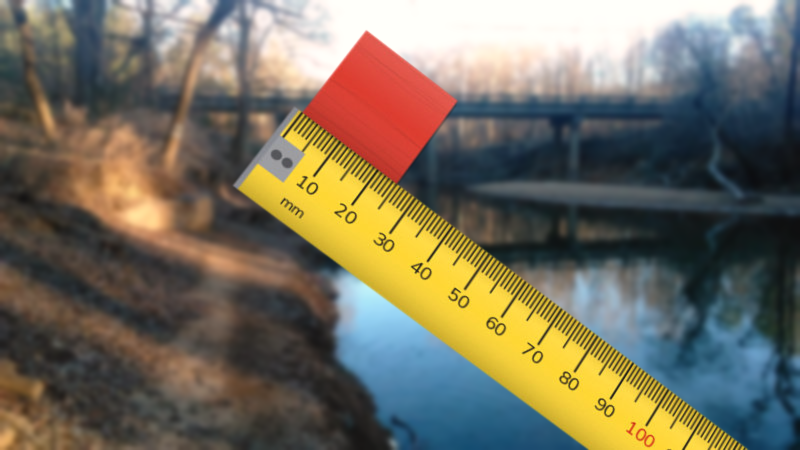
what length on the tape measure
25 mm
